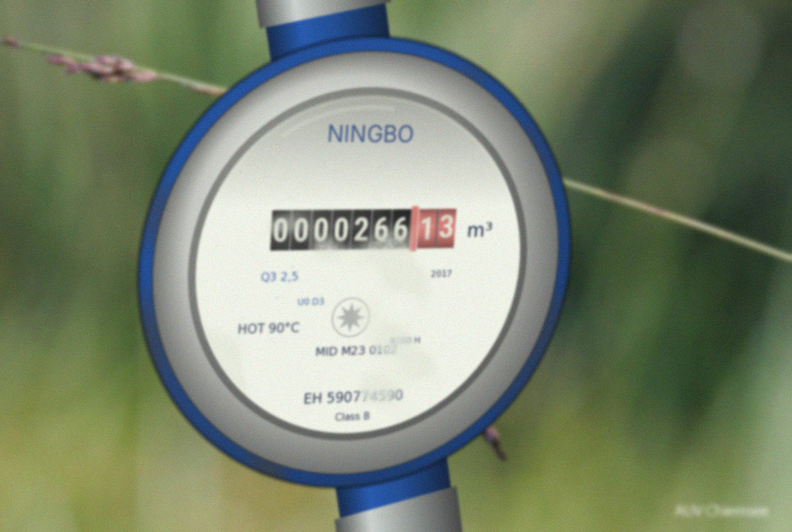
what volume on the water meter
266.13 m³
